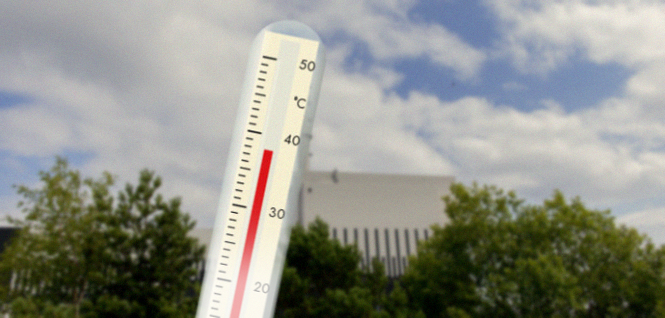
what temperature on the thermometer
38 °C
